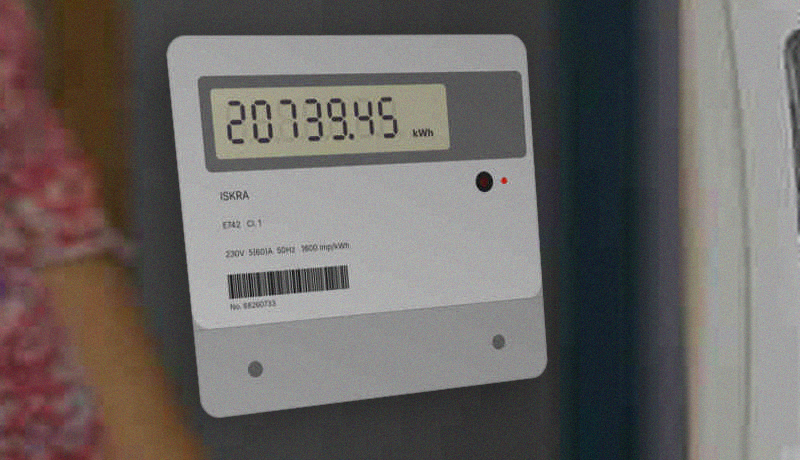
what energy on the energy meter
20739.45 kWh
